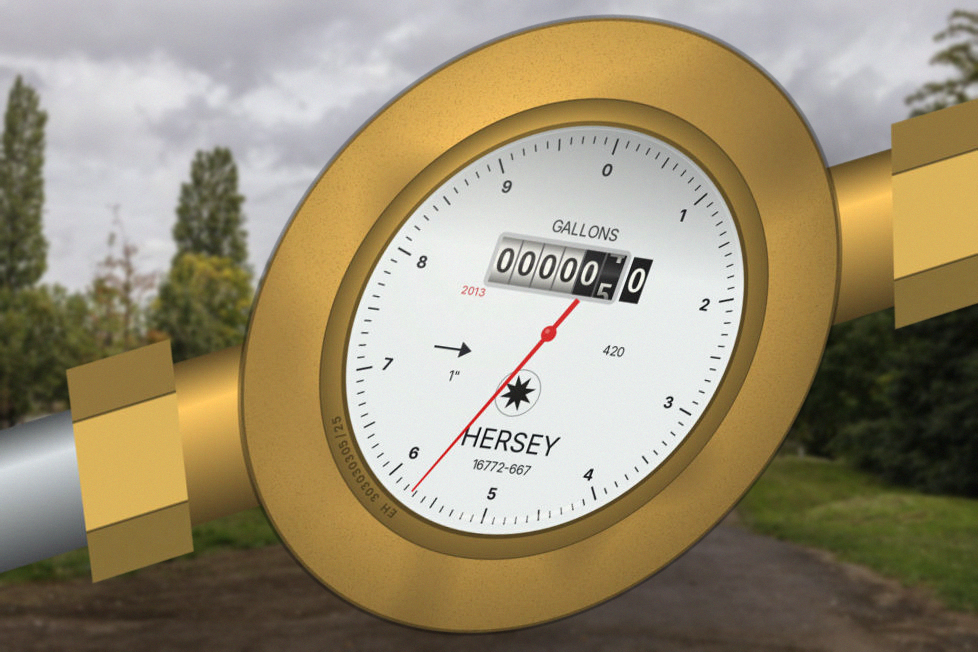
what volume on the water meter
45.7 gal
